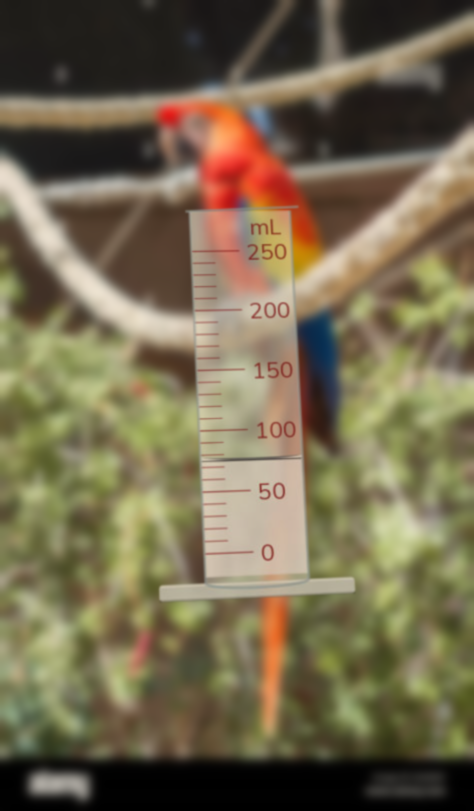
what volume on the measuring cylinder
75 mL
